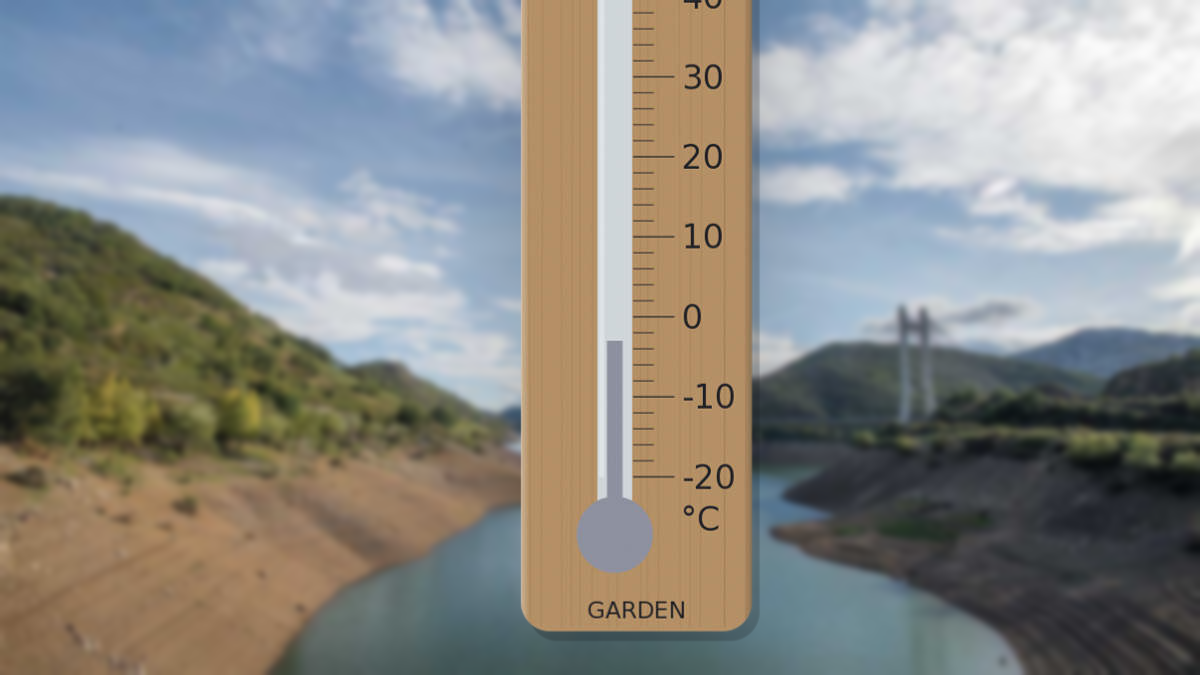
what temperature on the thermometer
-3 °C
